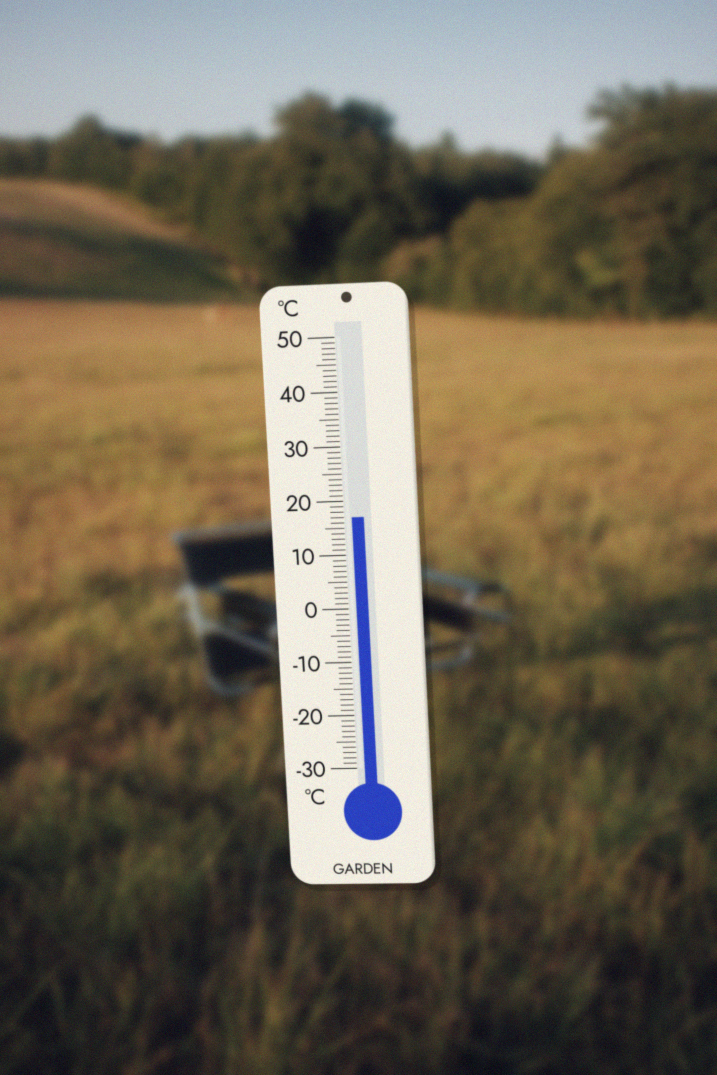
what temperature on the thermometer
17 °C
